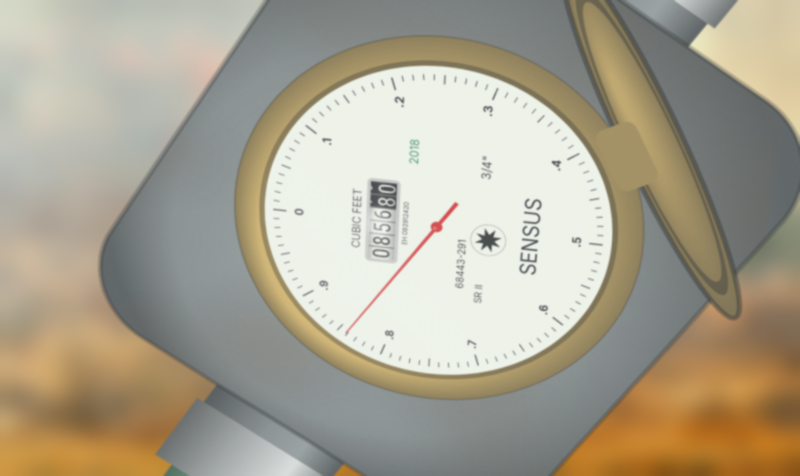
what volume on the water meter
85679.84 ft³
